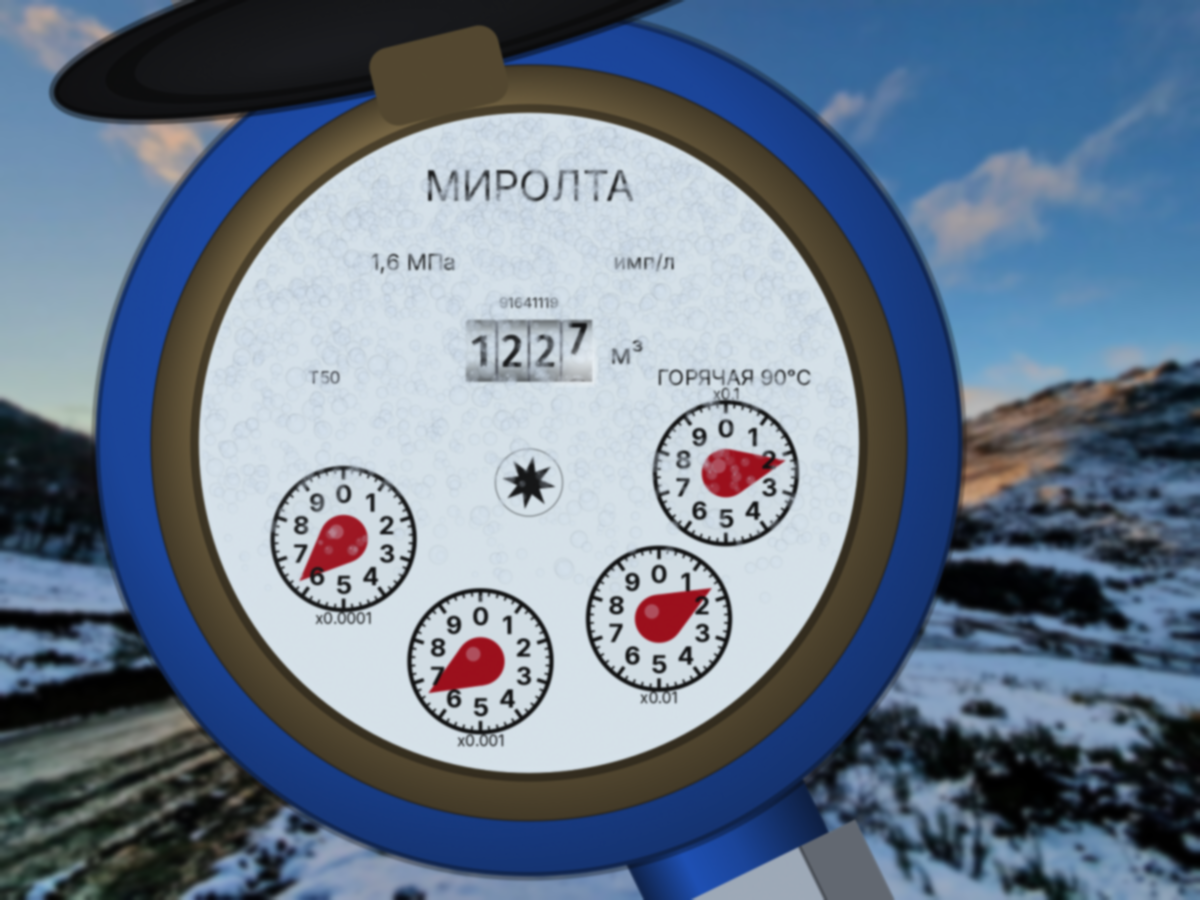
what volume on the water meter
1227.2166 m³
